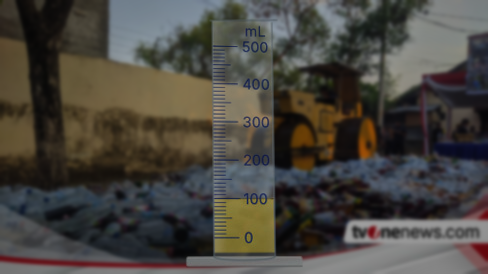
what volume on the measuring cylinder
100 mL
